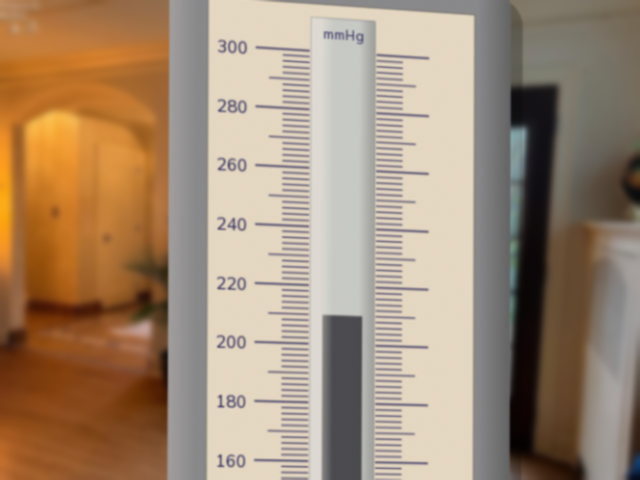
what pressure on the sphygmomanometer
210 mmHg
